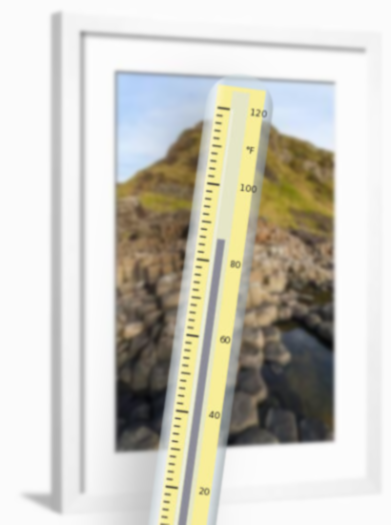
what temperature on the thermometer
86 °F
